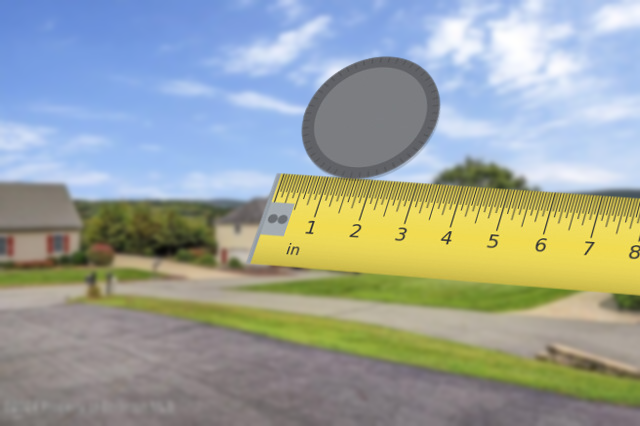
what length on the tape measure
3 in
